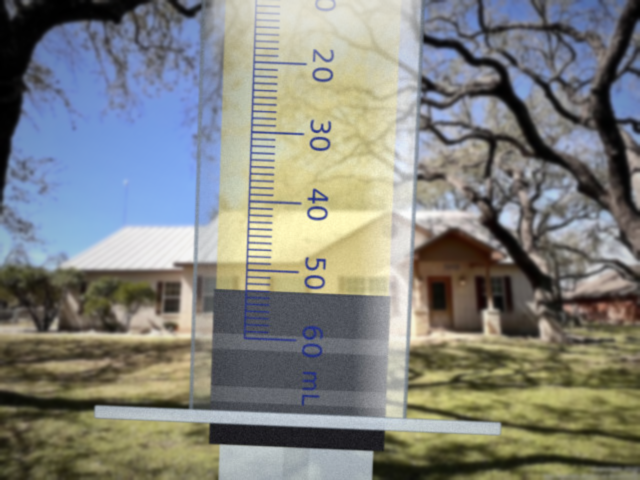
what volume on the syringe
53 mL
